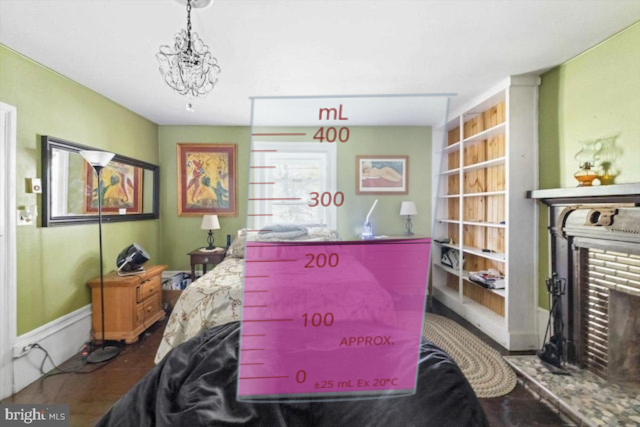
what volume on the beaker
225 mL
